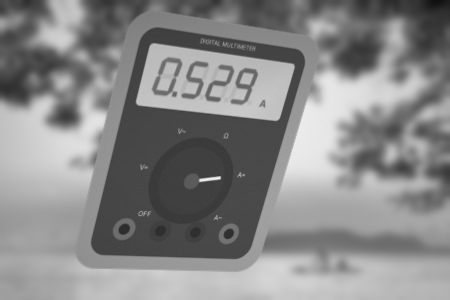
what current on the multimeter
0.529 A
